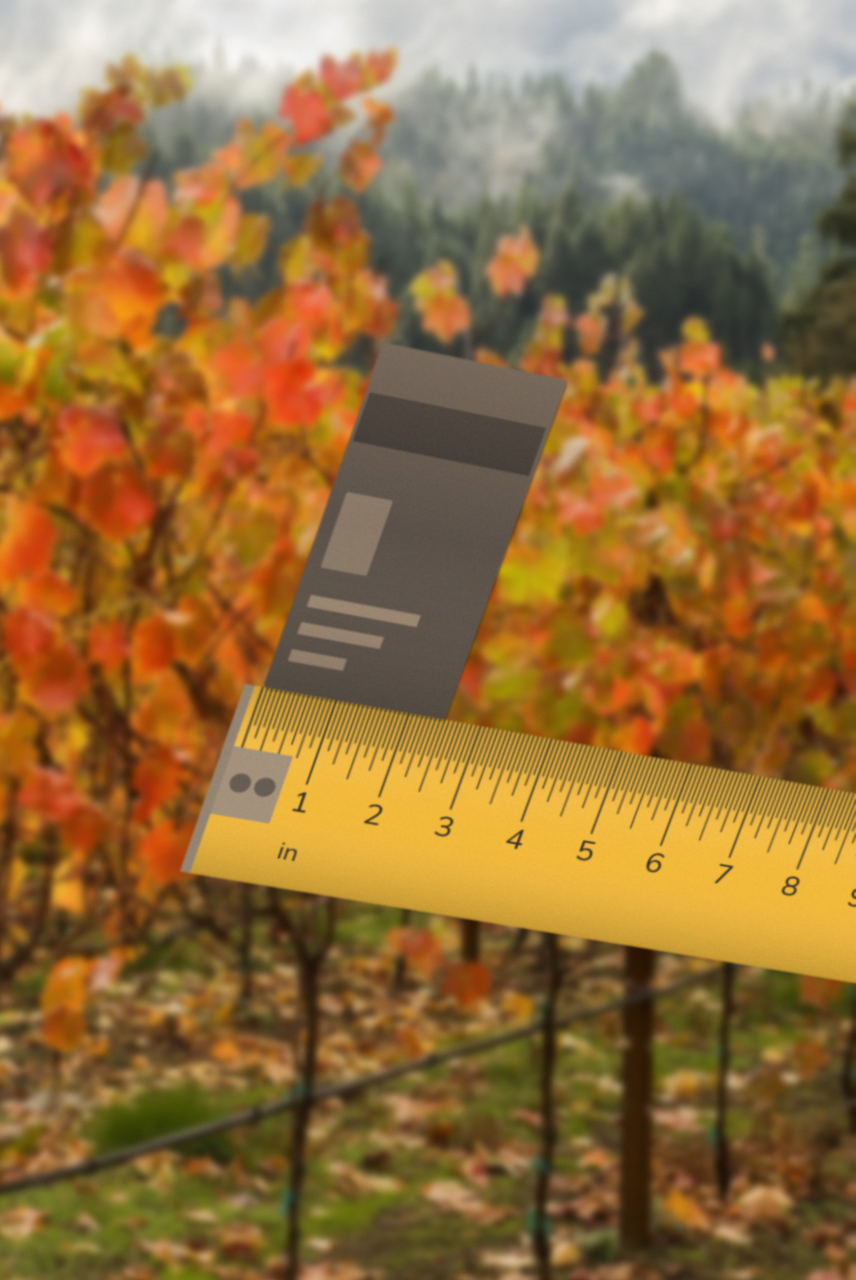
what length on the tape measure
2.5 in
